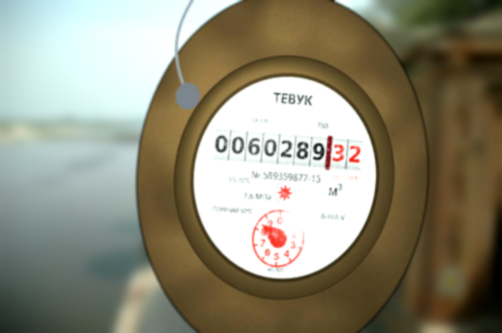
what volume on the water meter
60289.328 m³
